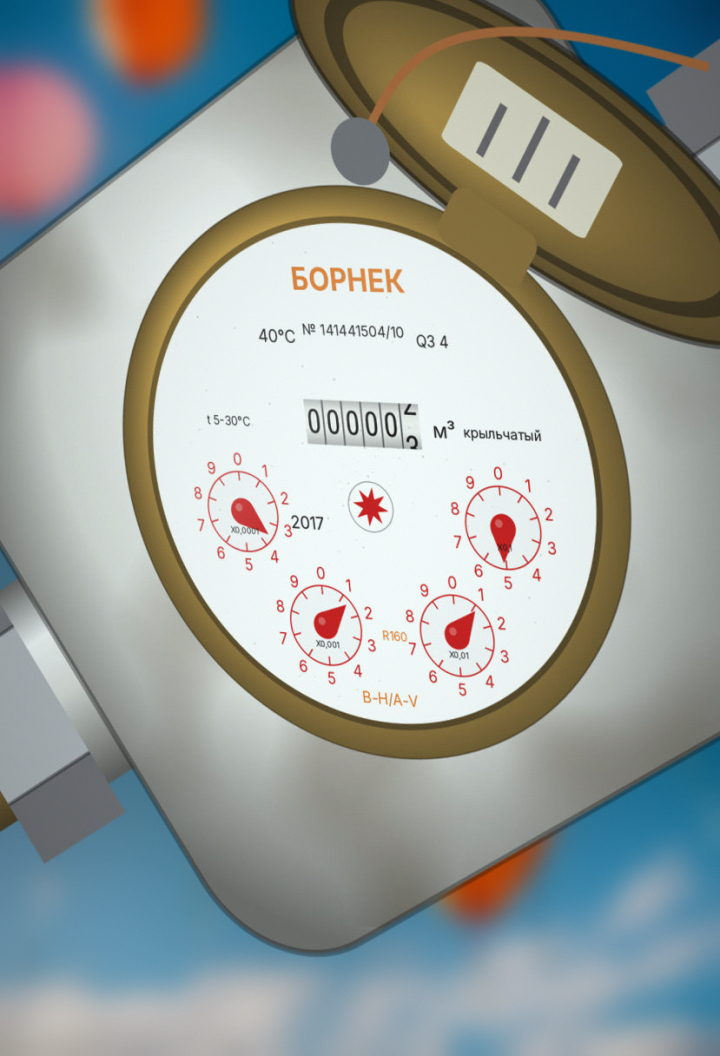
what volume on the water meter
2.5113 m³
